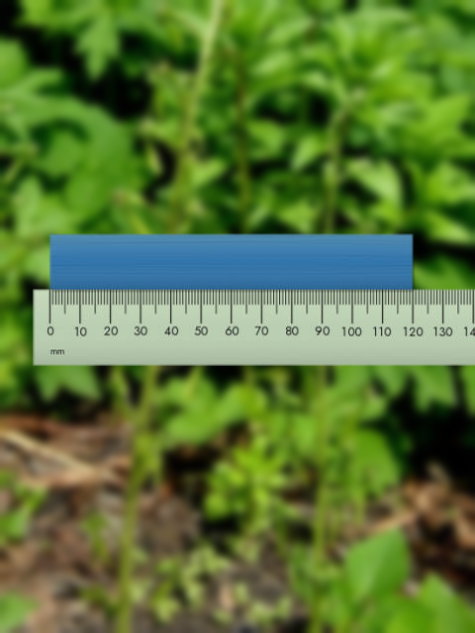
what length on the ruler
120 mm
